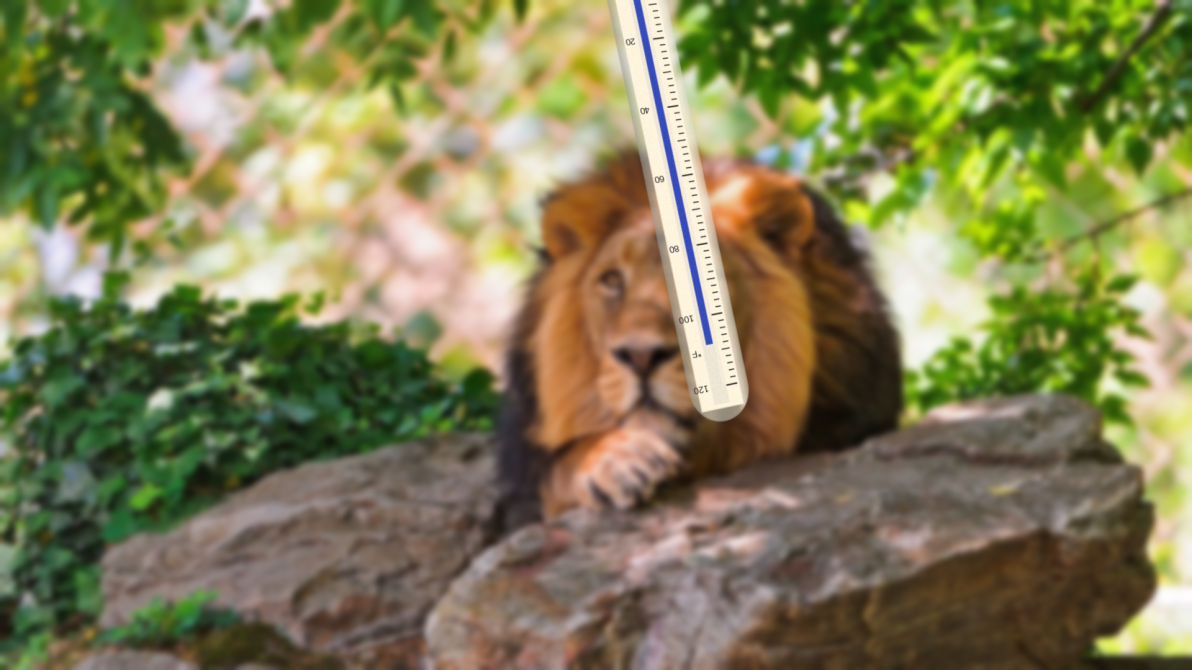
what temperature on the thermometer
108 °F
